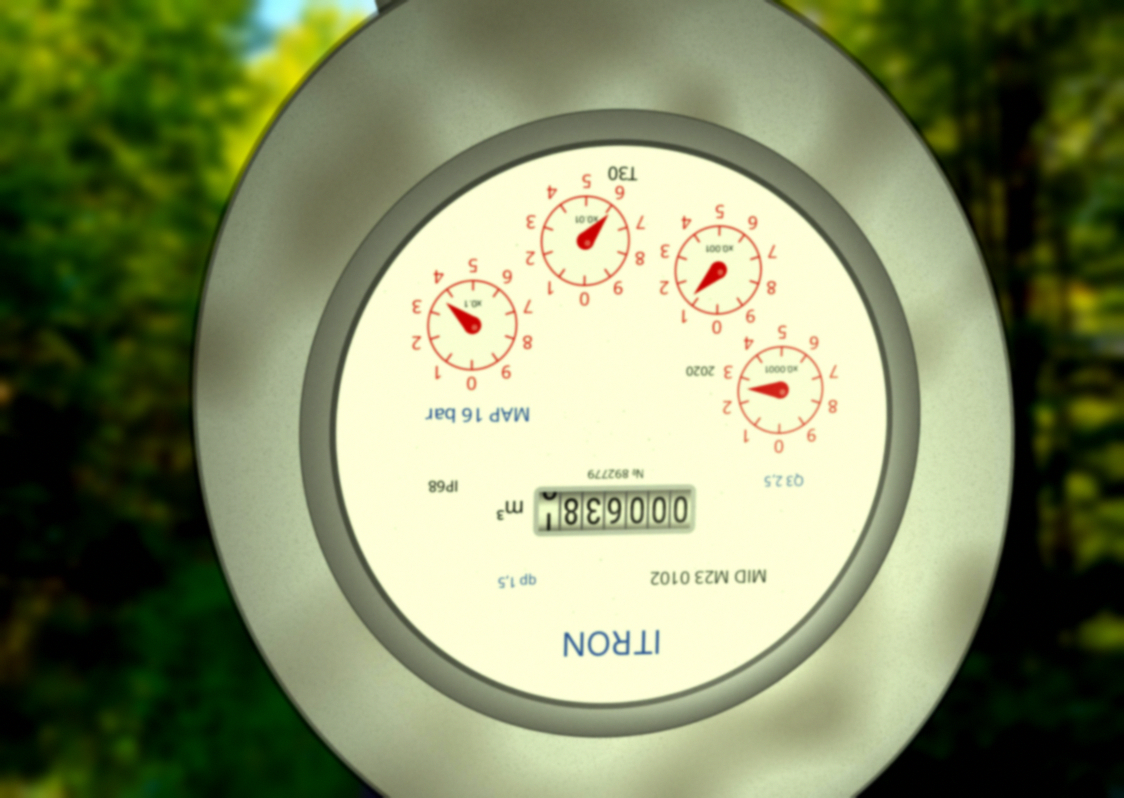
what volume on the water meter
6381.3612 m³
